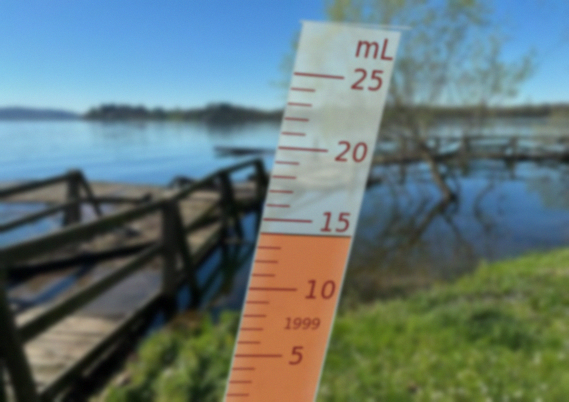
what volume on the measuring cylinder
14 mL
